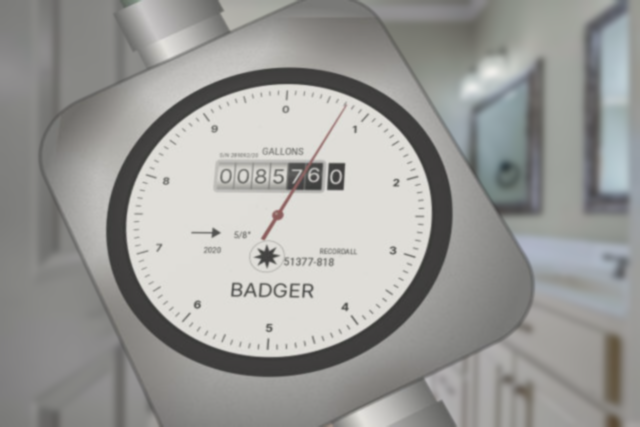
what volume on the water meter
85760.7 gal
